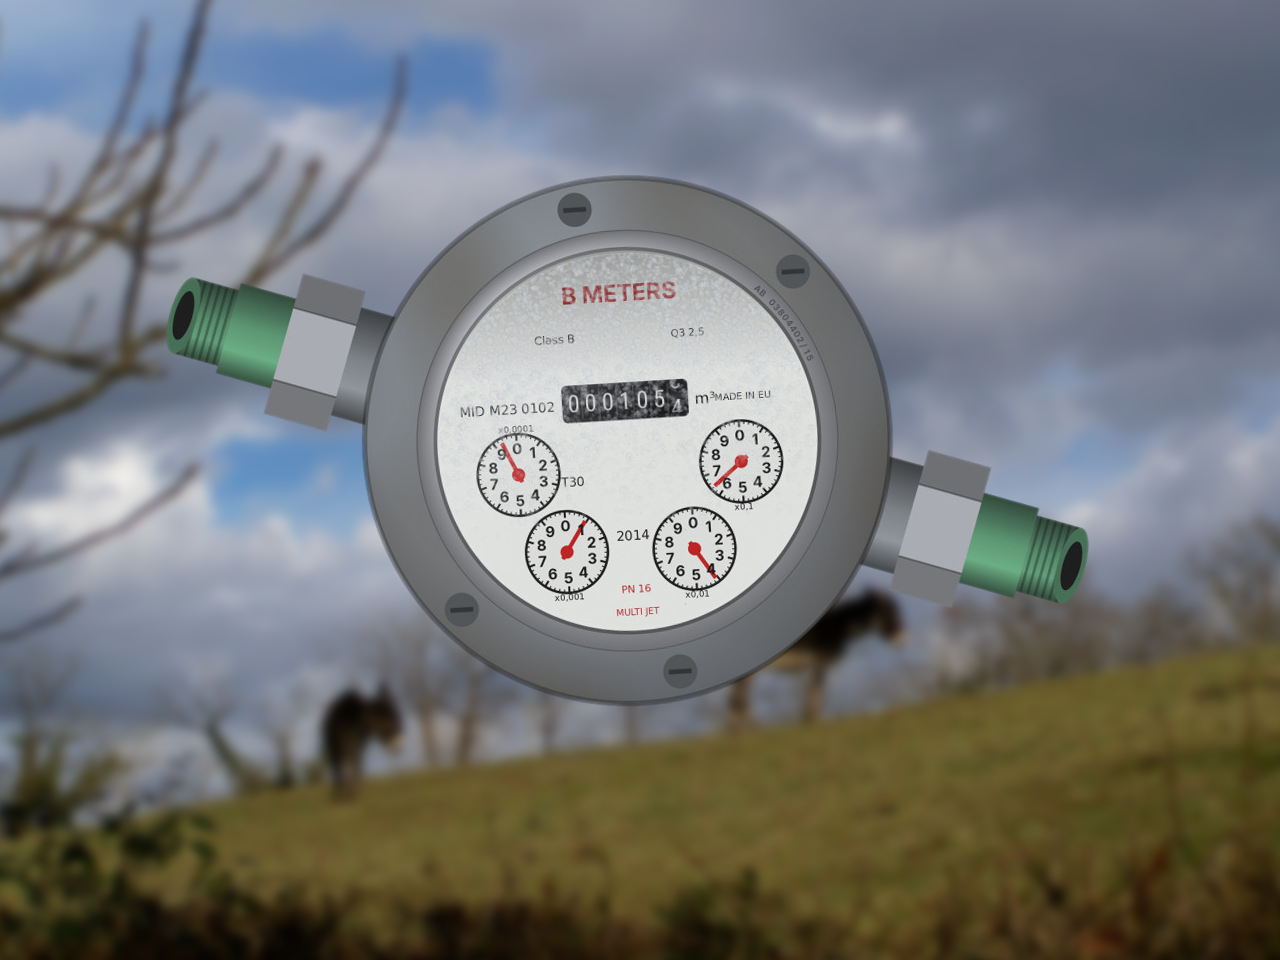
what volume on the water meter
1053.6409 m³
